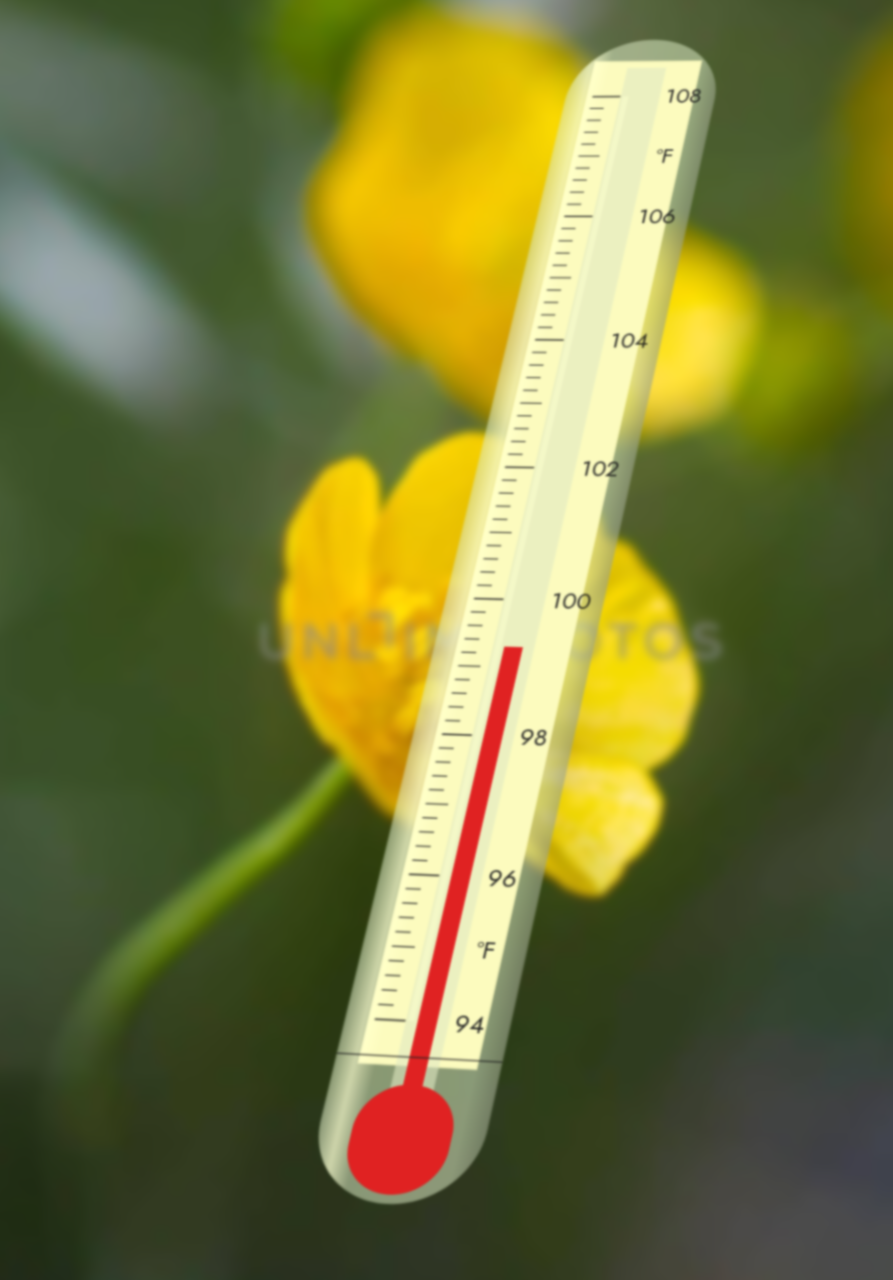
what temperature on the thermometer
99.3 °F
